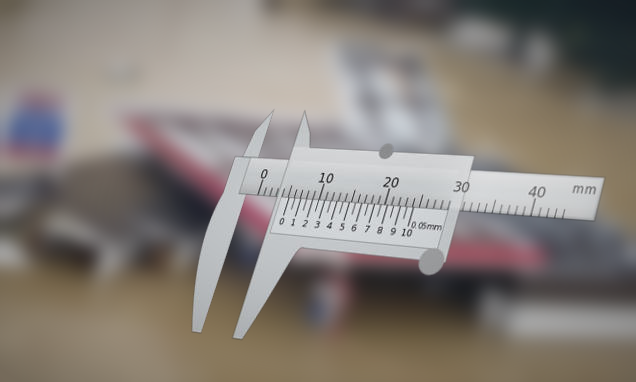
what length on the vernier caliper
5.2 mm
